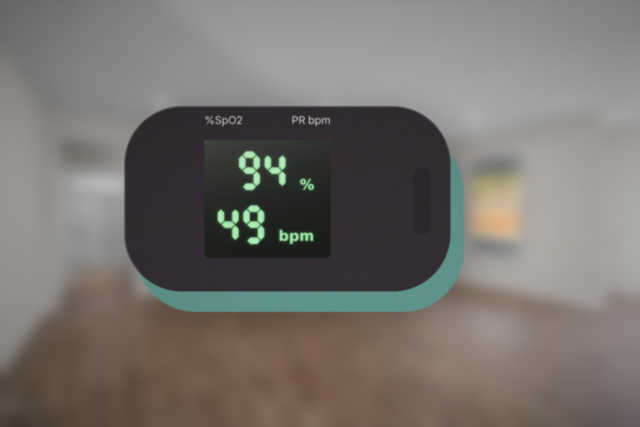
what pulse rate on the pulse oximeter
49 bpm
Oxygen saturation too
94 %
